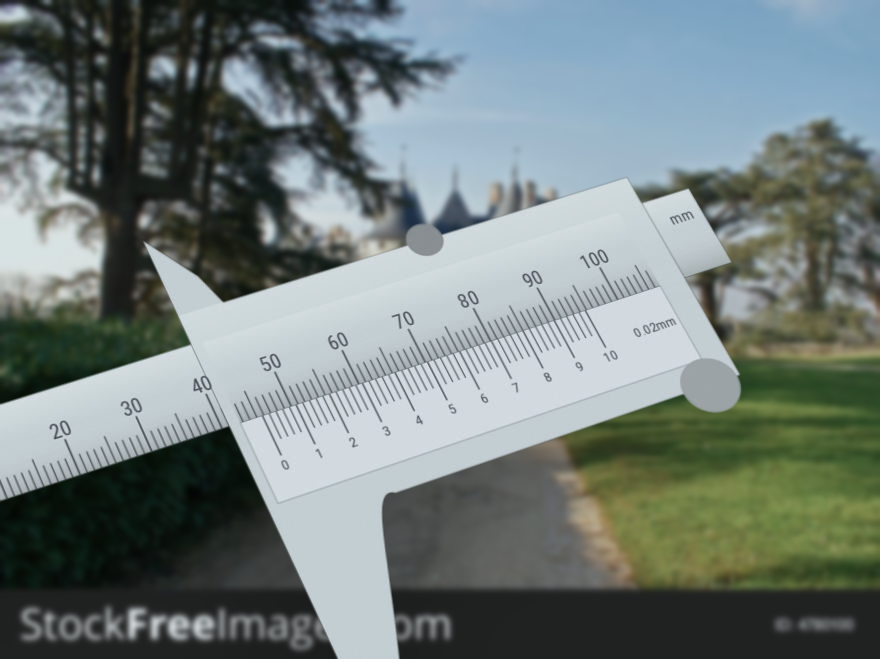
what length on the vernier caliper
45.8 mm
